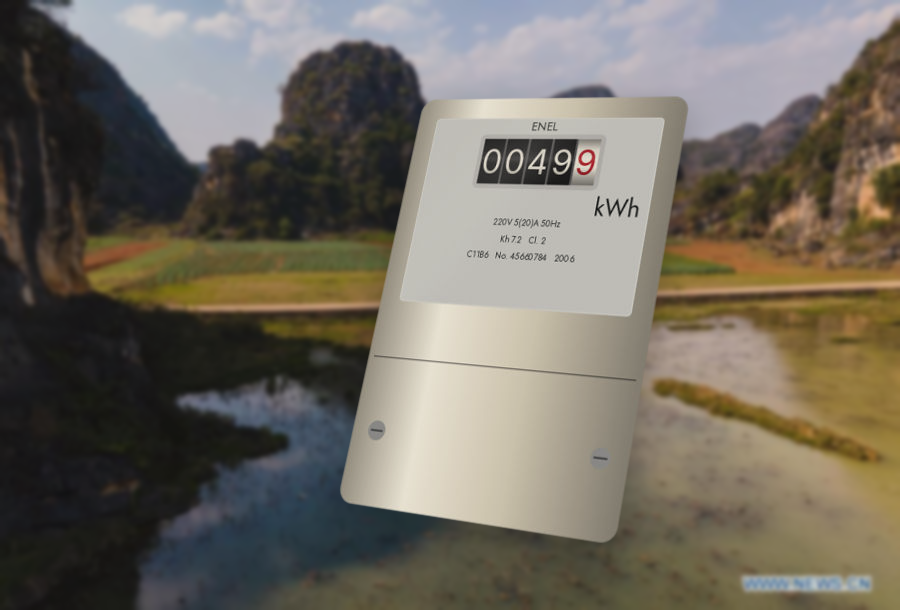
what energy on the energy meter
49.9 kWh
